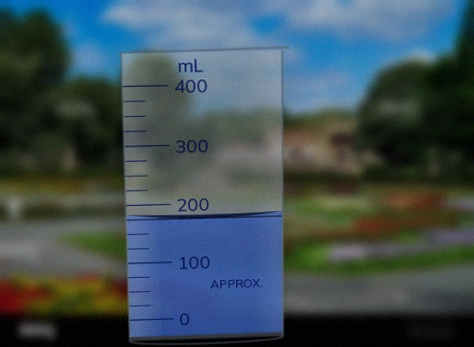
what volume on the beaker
175 mL
